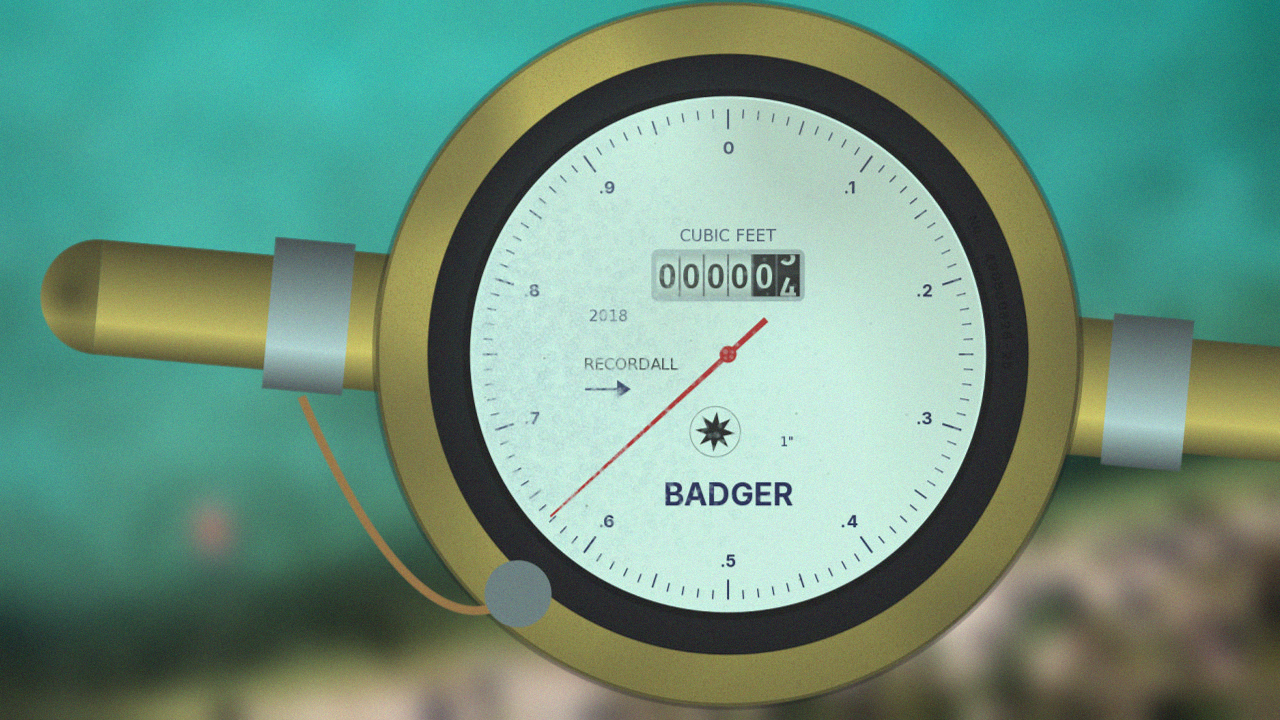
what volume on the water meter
3.63 ft³
